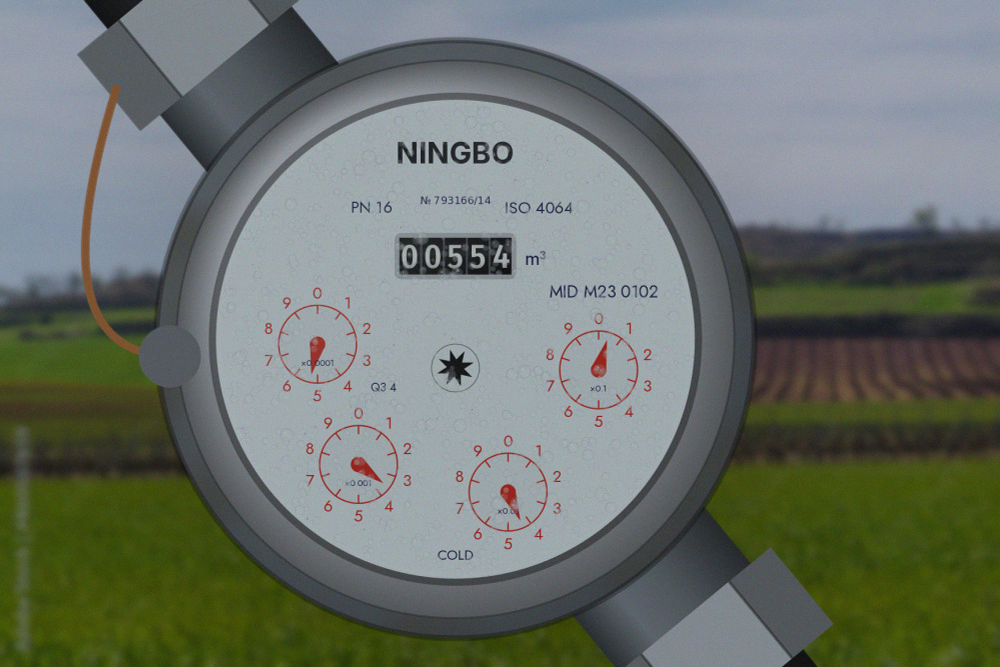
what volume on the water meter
554.0435 m³
